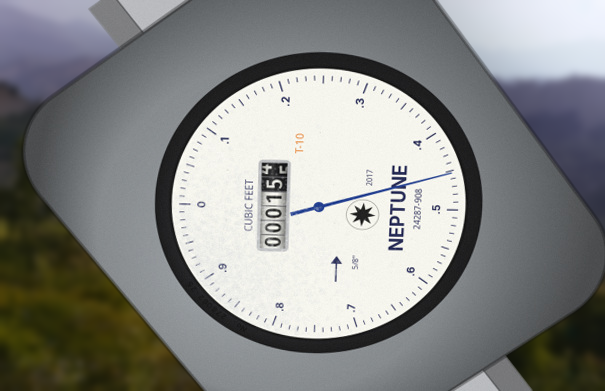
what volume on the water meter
154.45 ft³
